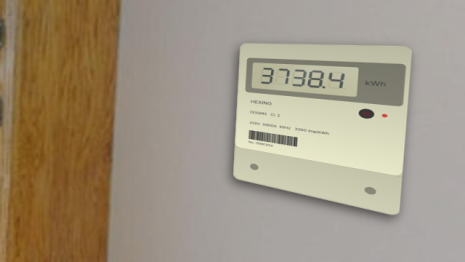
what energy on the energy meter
3738.4 kWh
